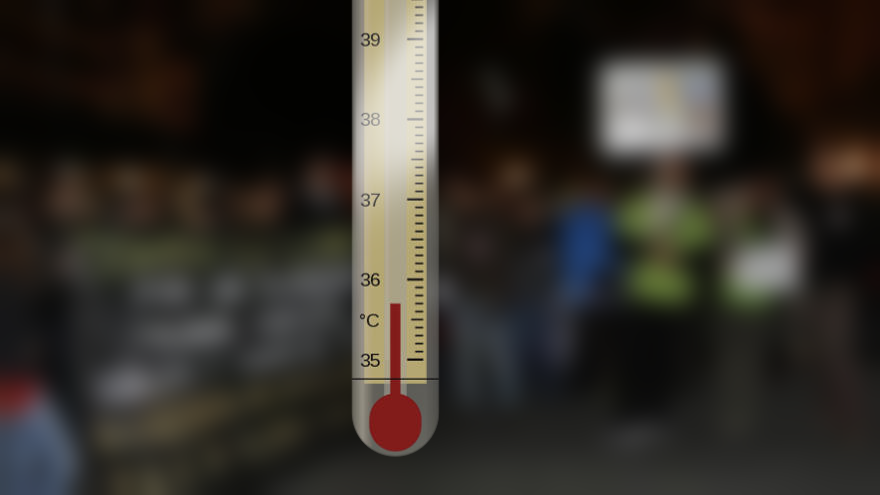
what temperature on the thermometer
35.7 °C
